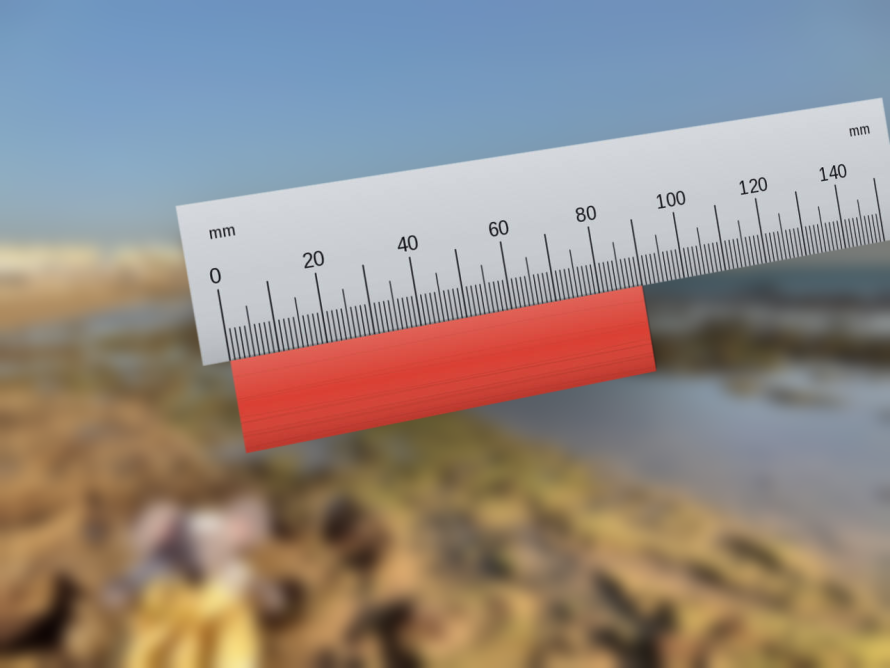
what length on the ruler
90 mm
